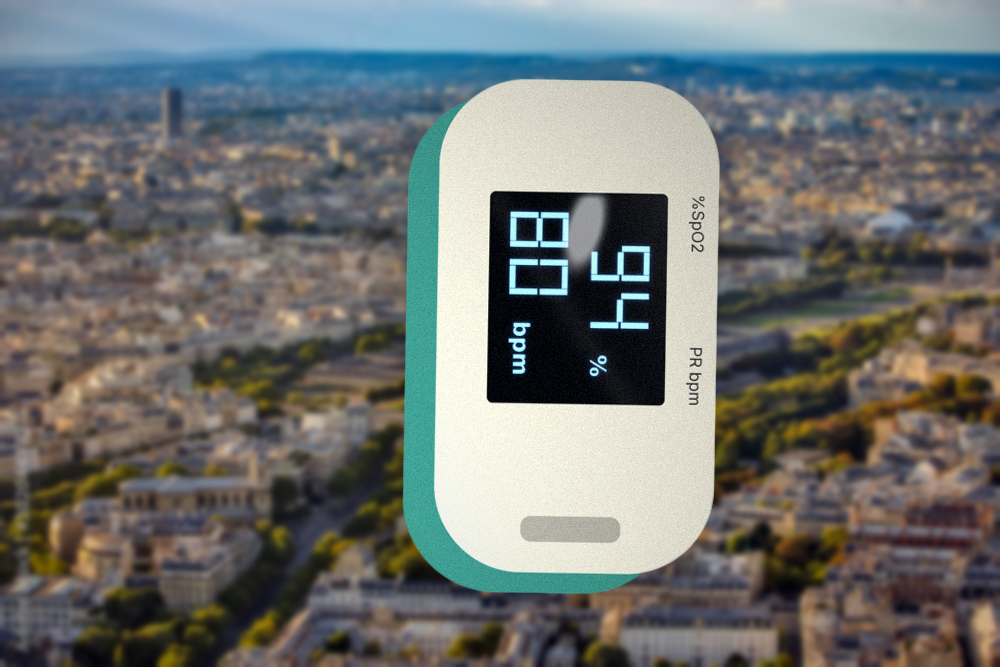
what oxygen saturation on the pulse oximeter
94 %
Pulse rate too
80 bpm
